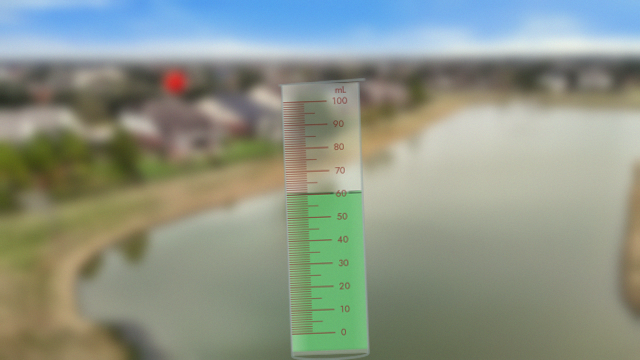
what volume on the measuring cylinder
60 mL
